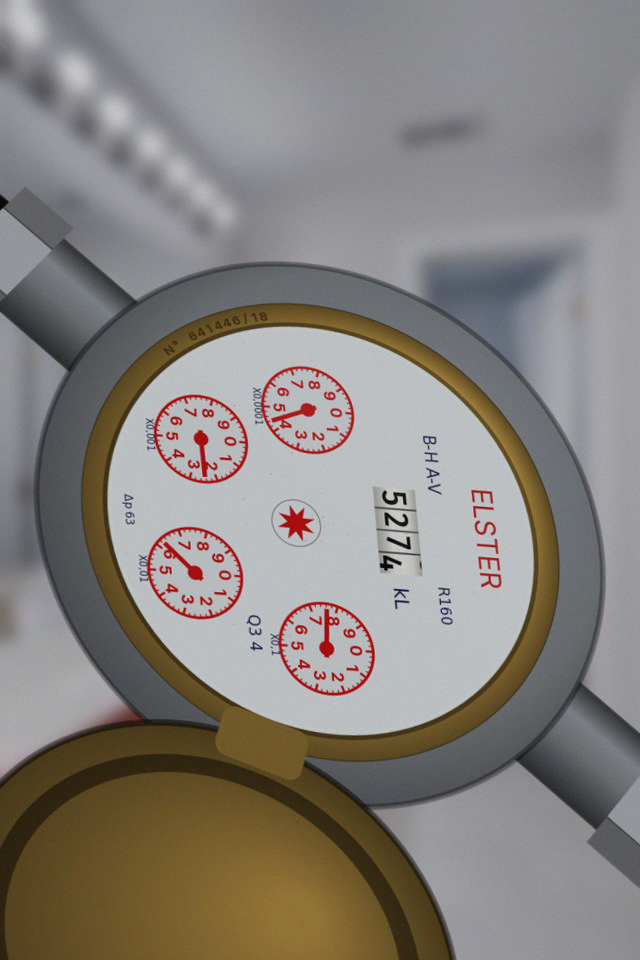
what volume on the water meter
5273.7624 kL
